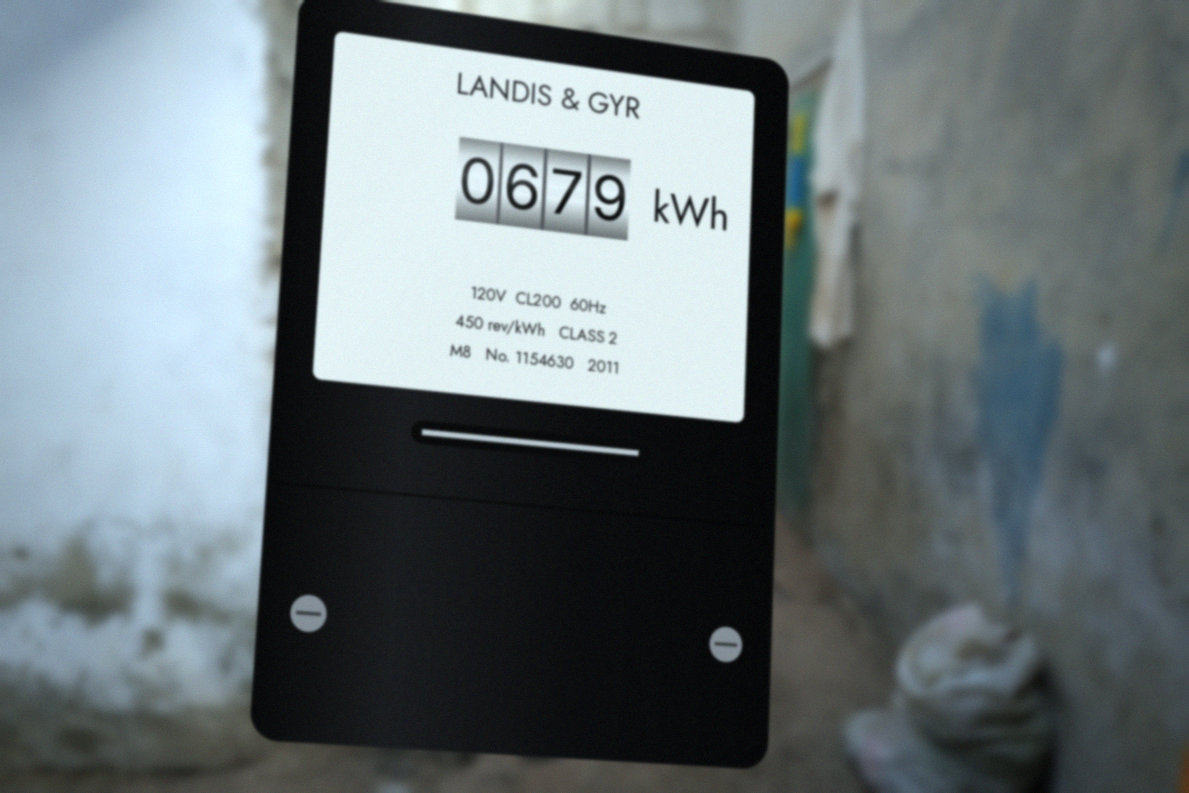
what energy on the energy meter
679 kWh
